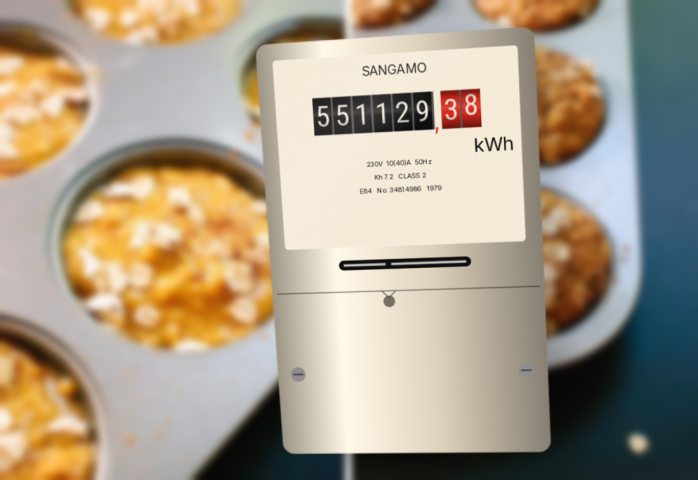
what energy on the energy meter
551129.38 kWh
